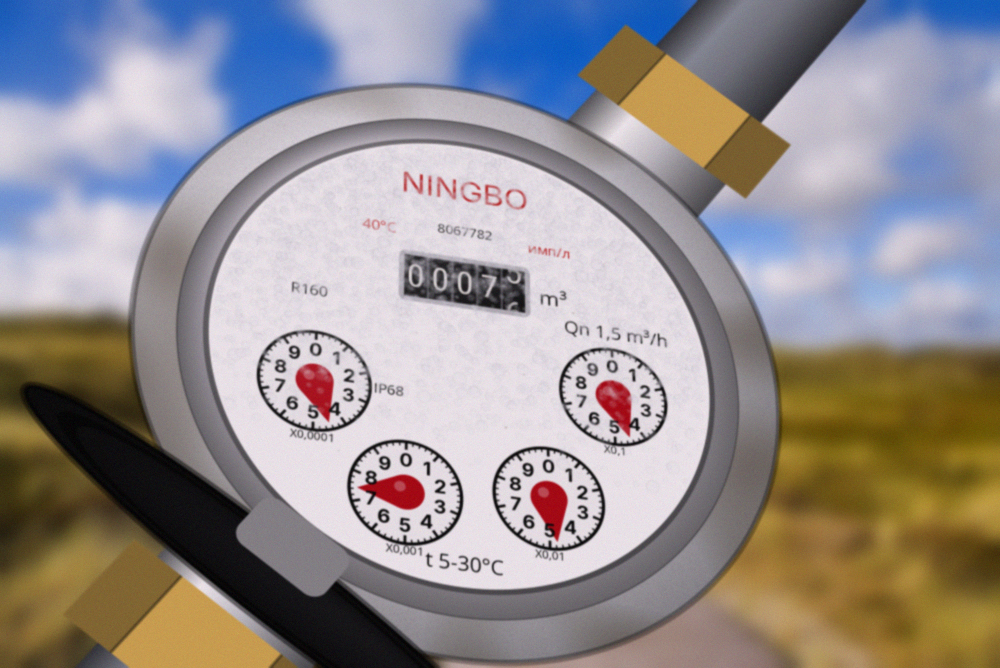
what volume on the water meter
75.4474 m³
